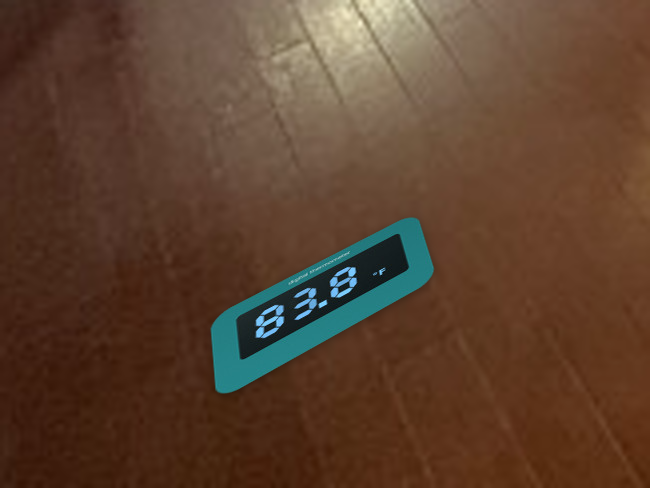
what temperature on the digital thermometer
83.8 °F
